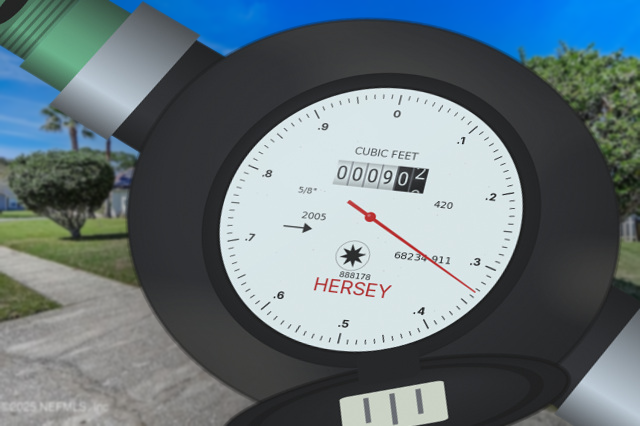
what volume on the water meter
902.33 ft³
